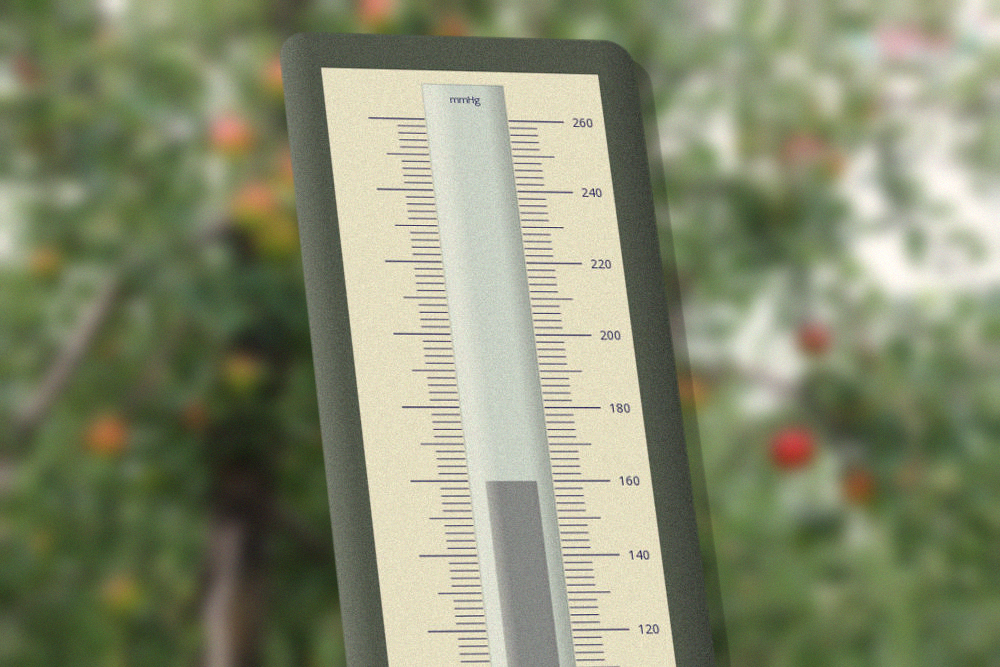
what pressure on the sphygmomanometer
160 mmHg
